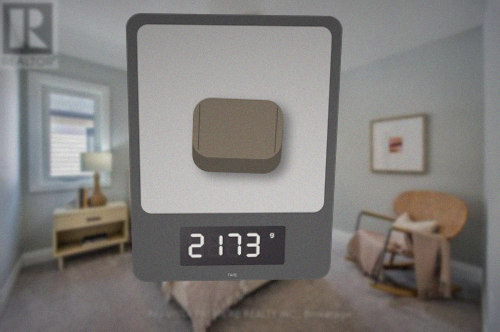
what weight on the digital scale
2173 g
